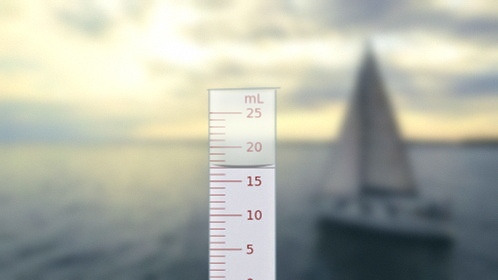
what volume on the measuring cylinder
17 mL
